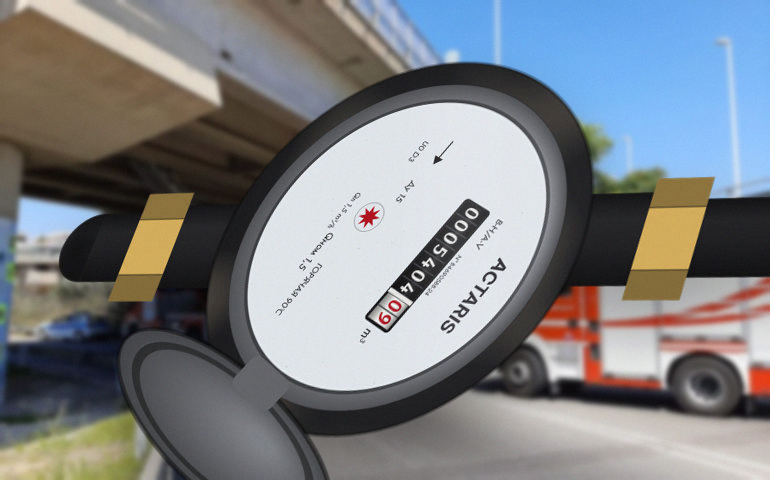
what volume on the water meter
5404.09 m³
